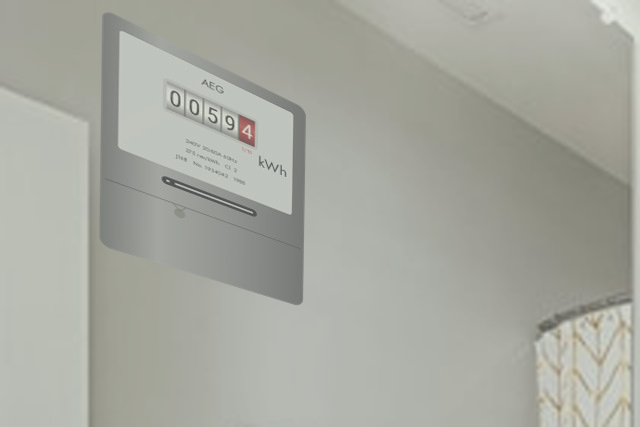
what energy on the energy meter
59.4 kWh
